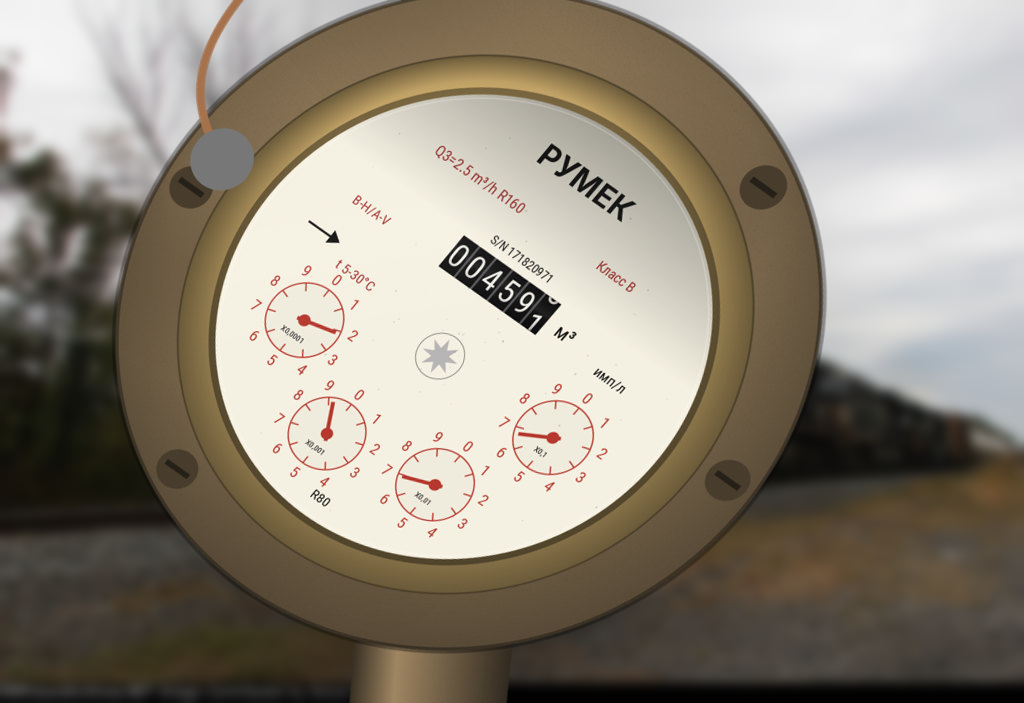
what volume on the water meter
4590.6692 m³
